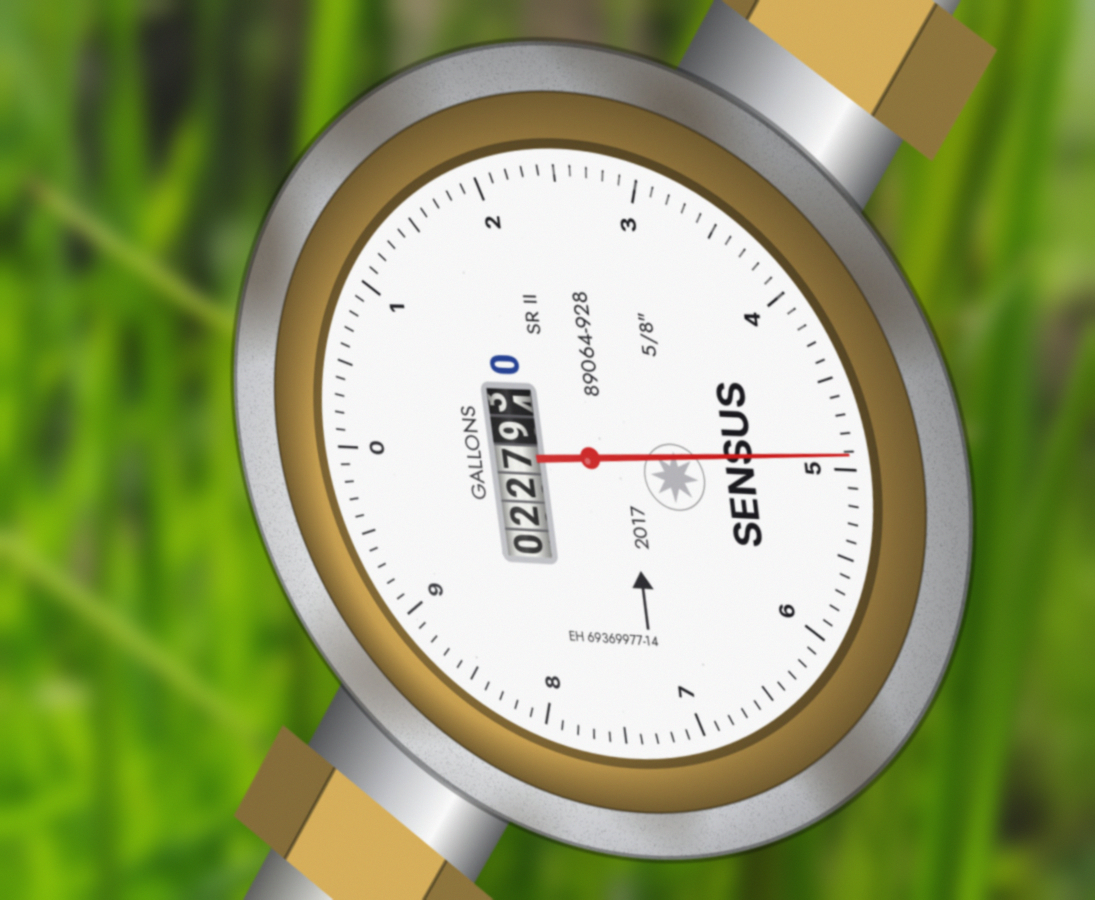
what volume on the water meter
227934.9 gal
